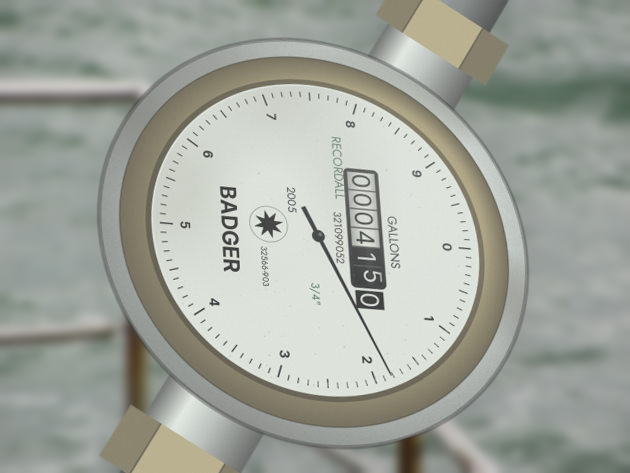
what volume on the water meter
4151.8 gal
